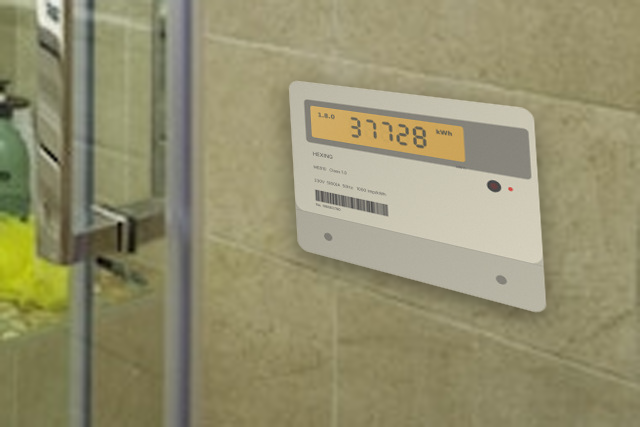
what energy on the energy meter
37728 kWh
